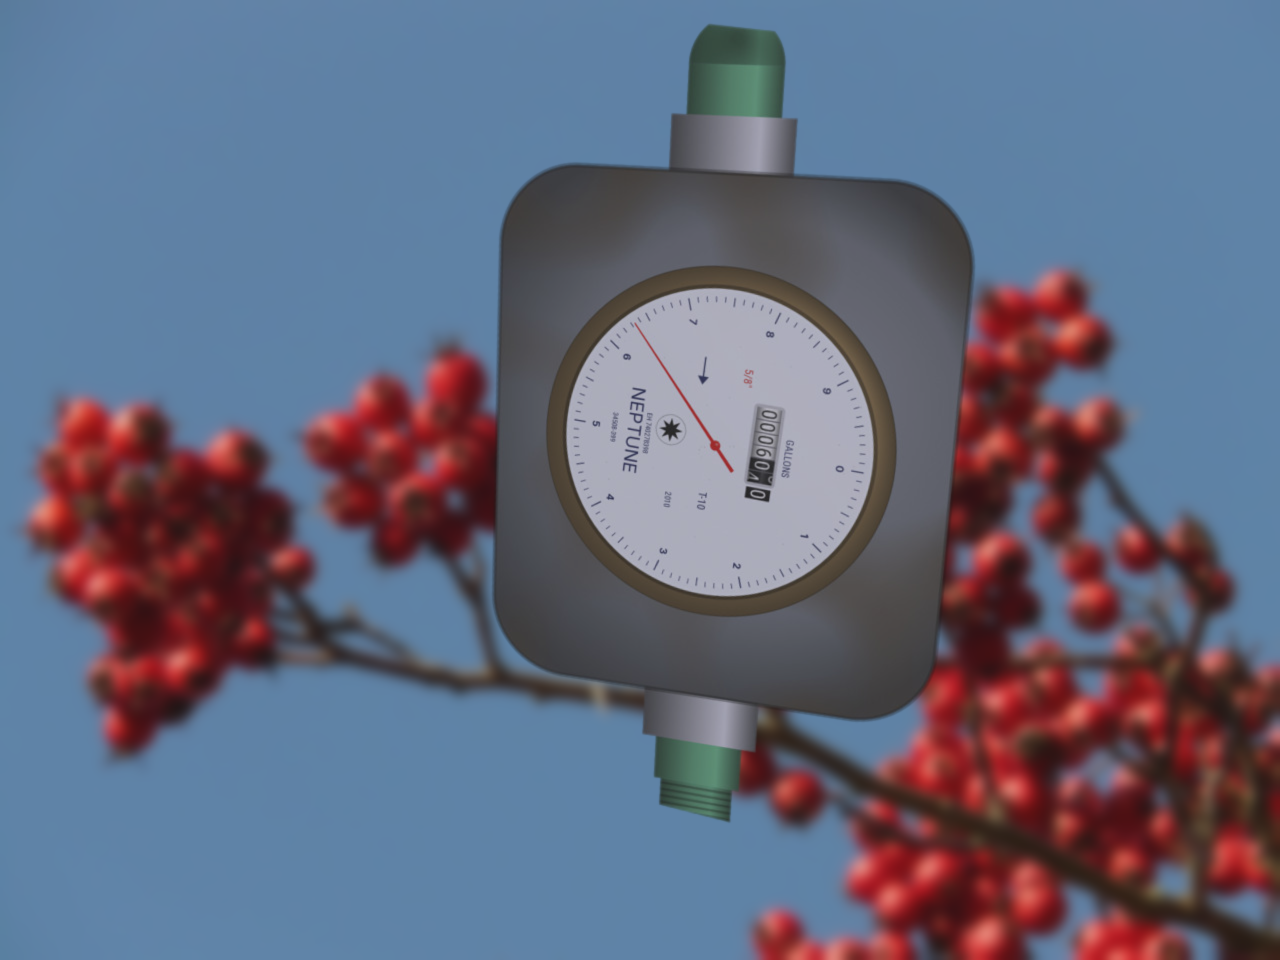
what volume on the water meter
6036.3 gal
